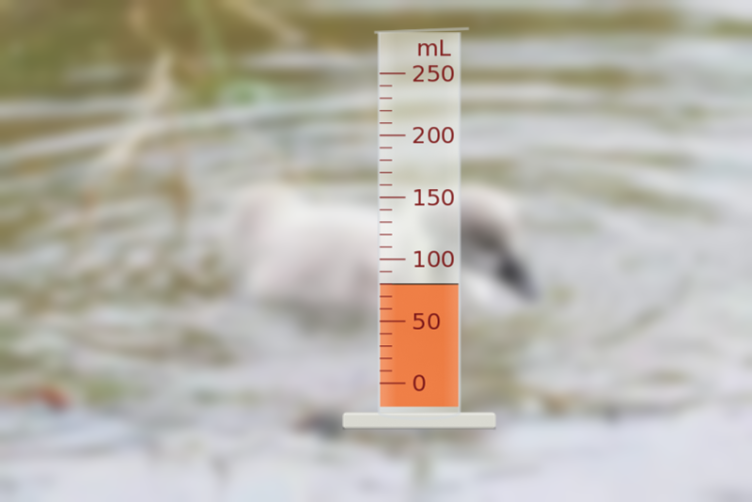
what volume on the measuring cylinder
80 mL
